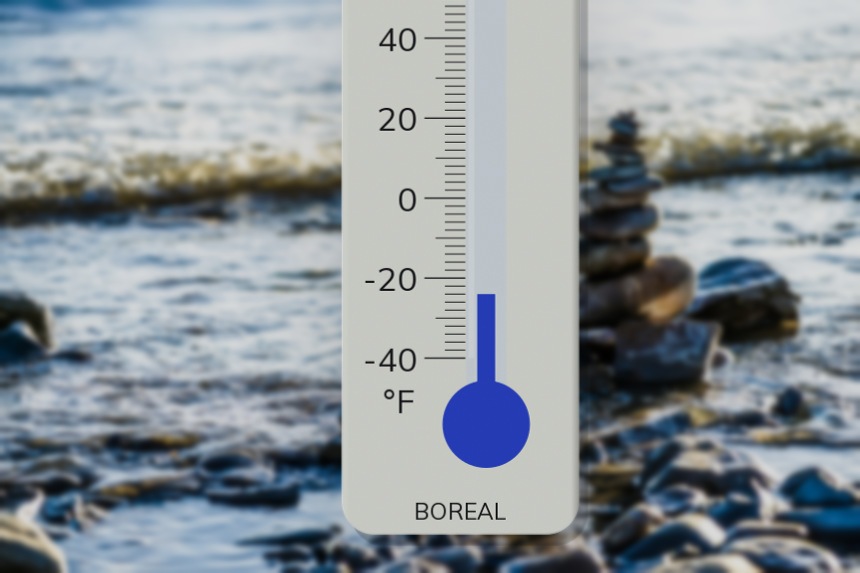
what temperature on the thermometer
-24 °F
